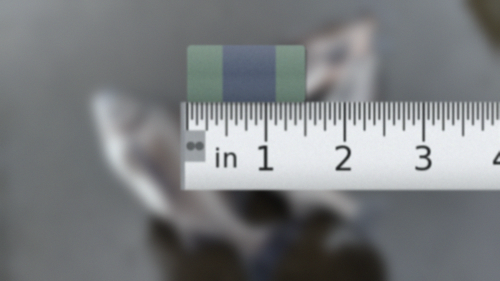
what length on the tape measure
1.5 in
